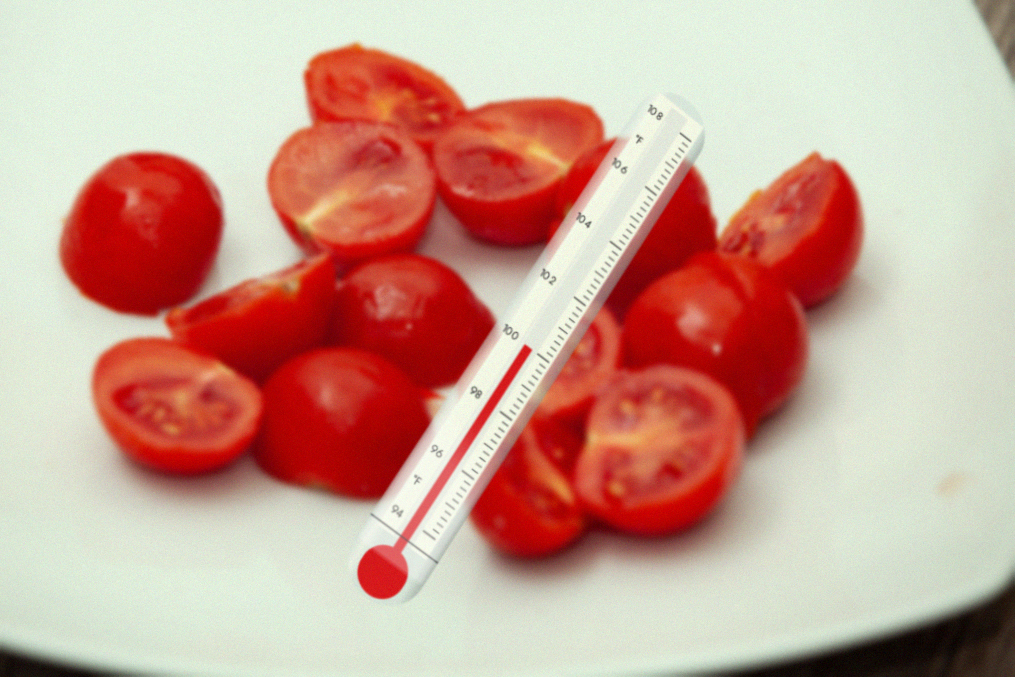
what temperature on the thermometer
100 °F
